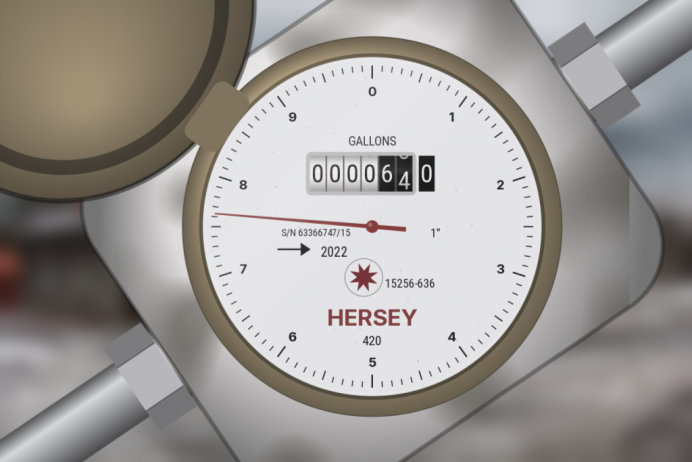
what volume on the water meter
637.6 gal
